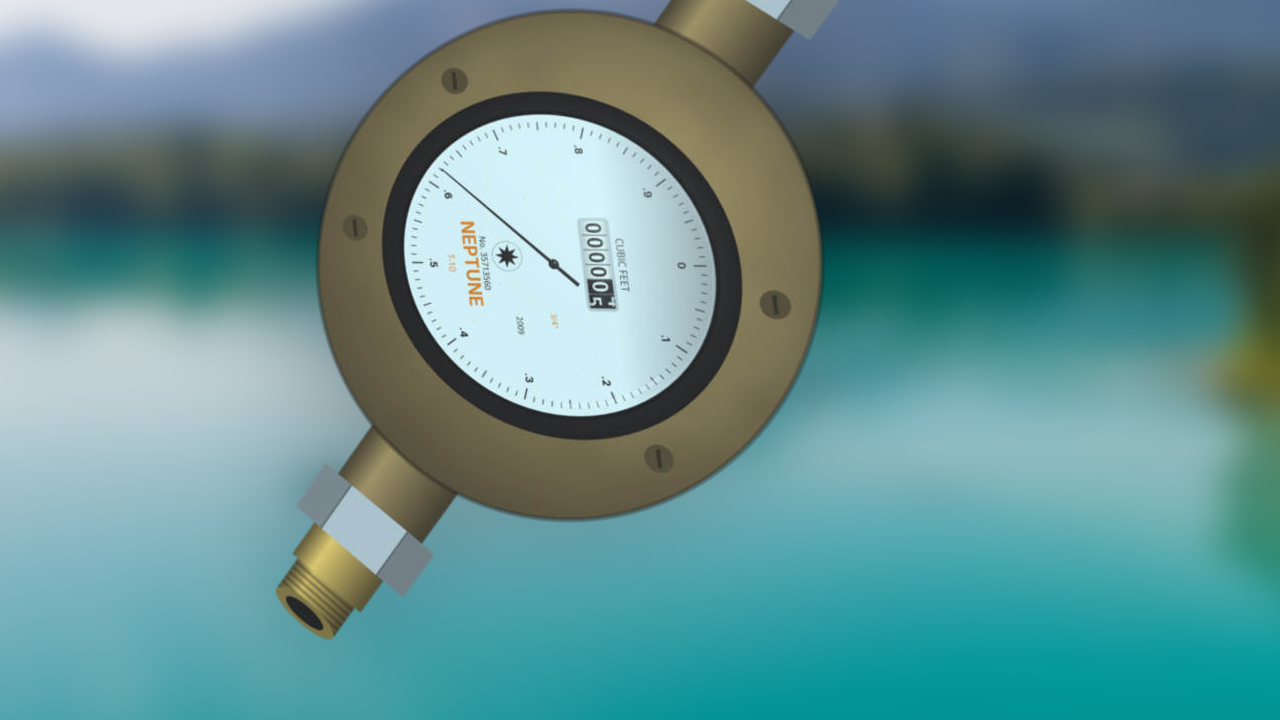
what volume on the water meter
4.62 ft³
